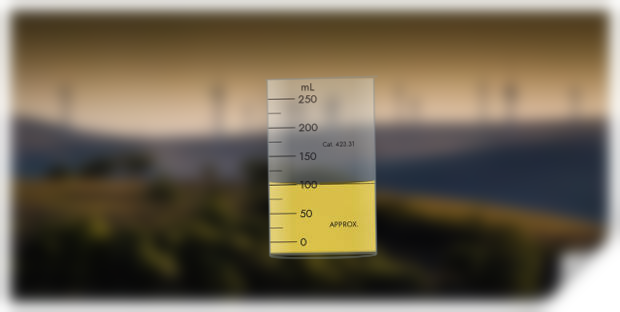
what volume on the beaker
100 mL
